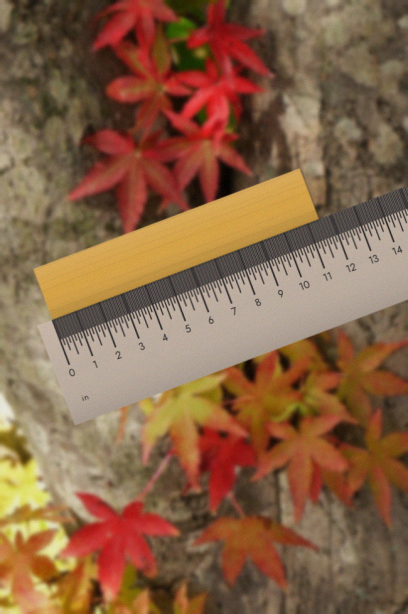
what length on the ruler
11.5 in
